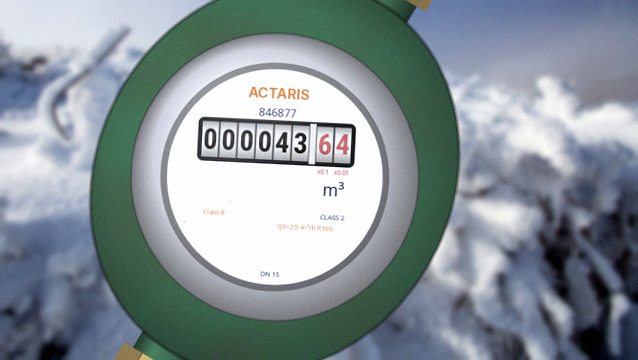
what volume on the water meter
43.64 m³
